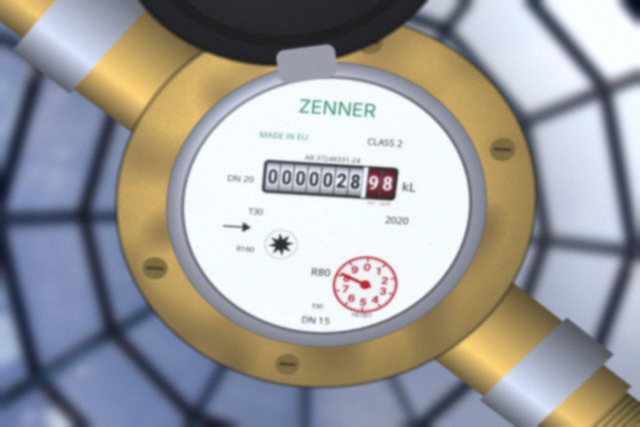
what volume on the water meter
28.988 kL
